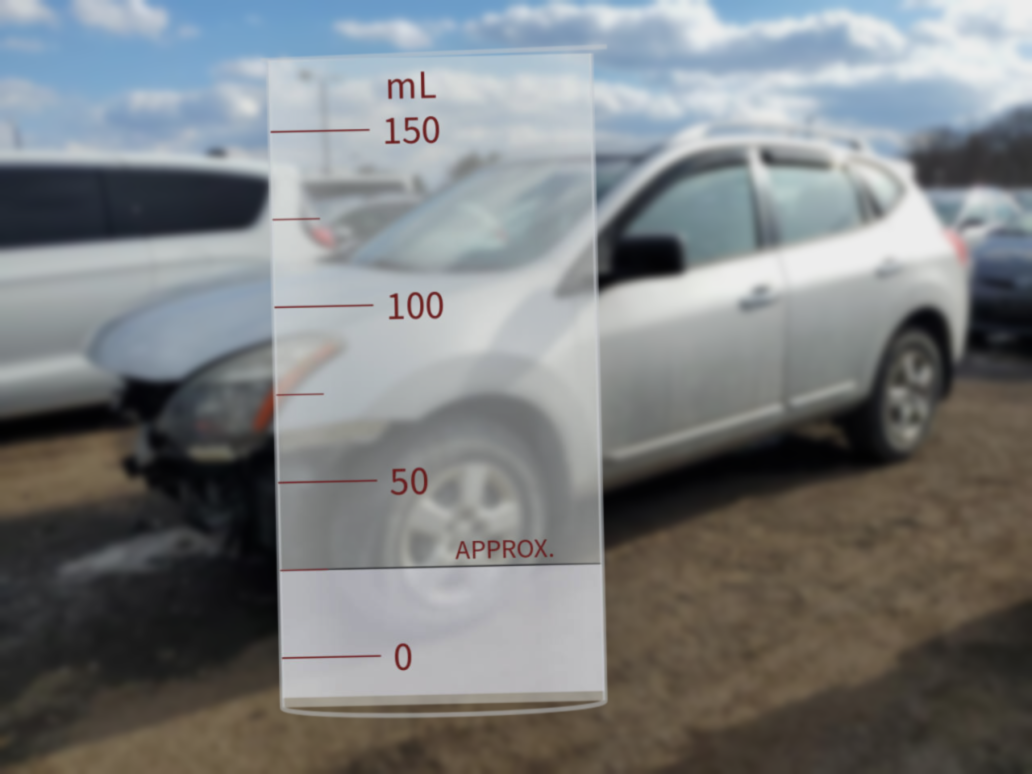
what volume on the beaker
25 mL
